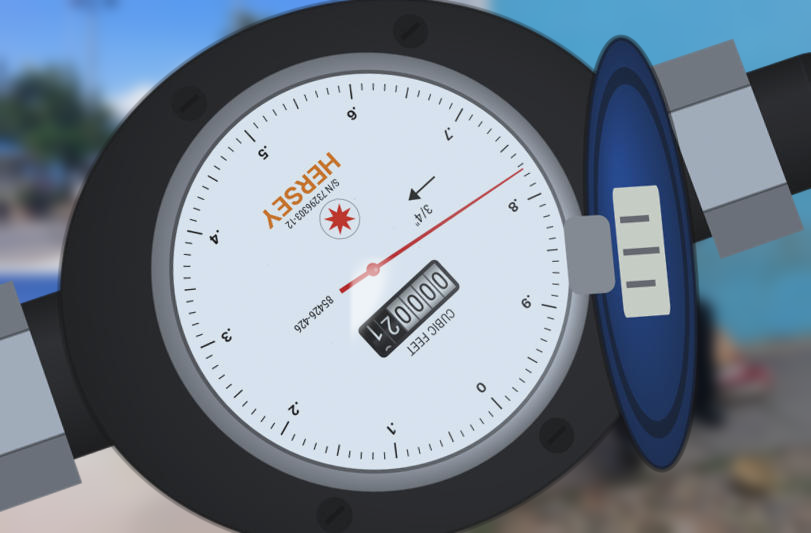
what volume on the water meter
20.77 ft³
